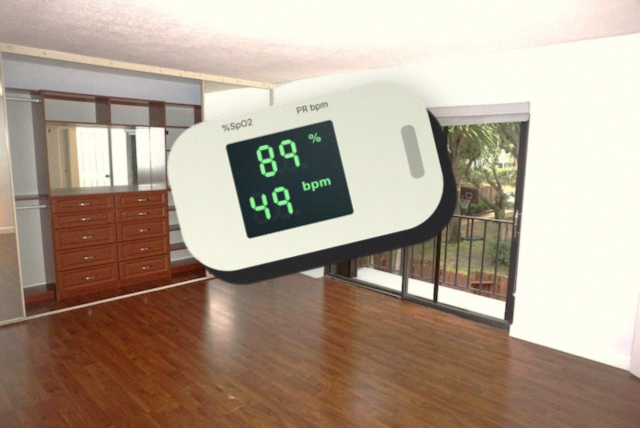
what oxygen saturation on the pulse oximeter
89 %
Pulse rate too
49 bpm
